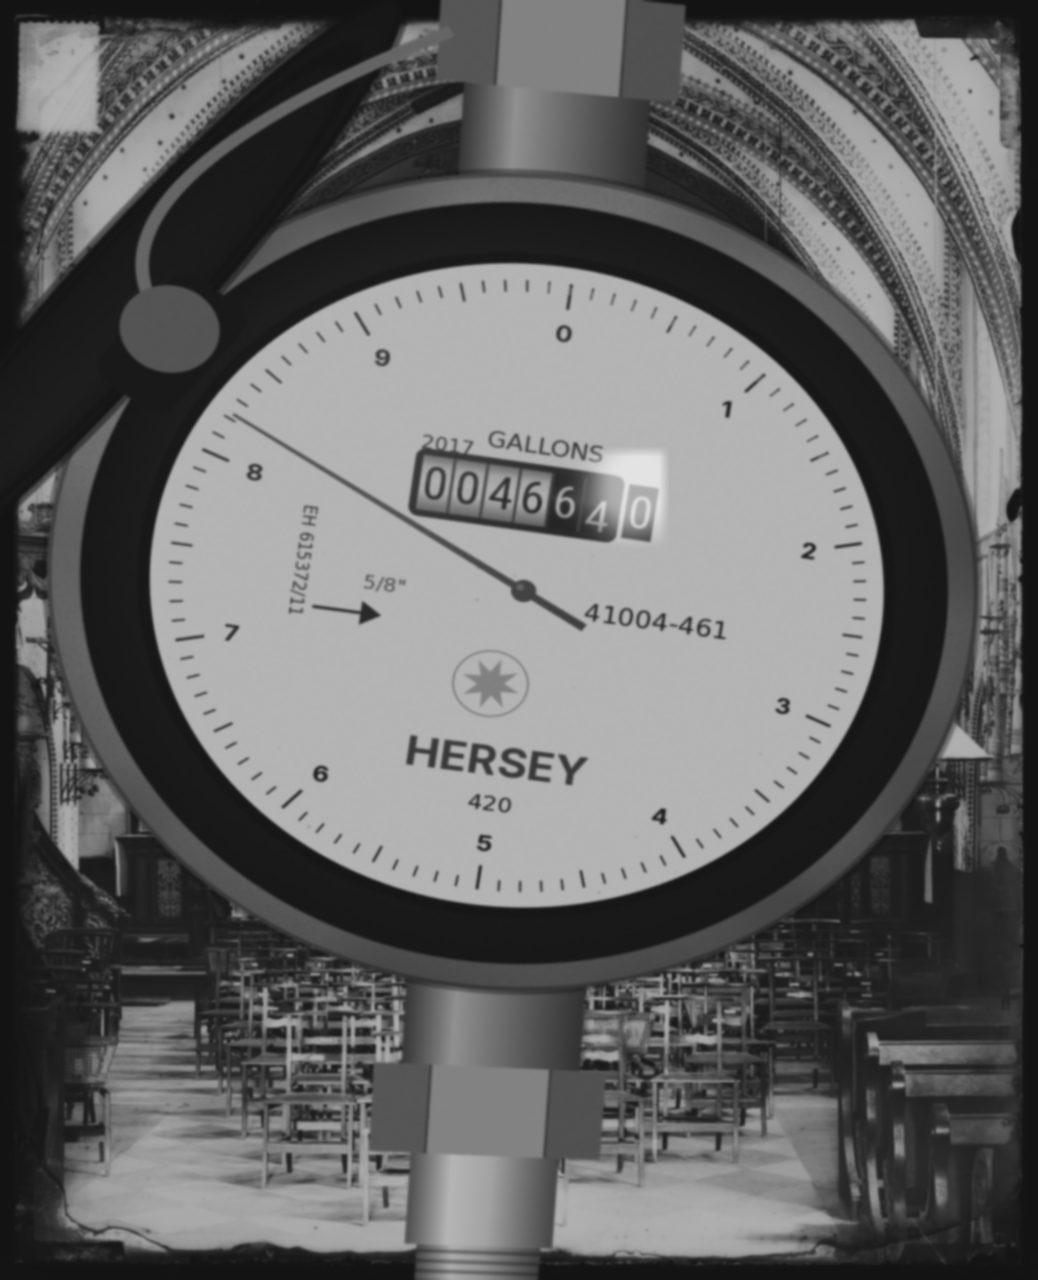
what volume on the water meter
46638.2 gal
